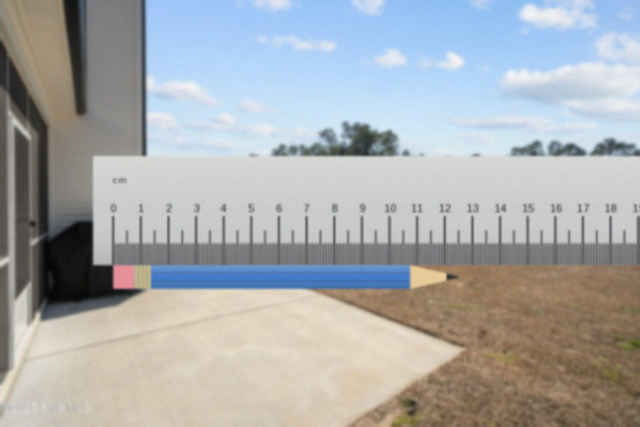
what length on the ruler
12.5 cm
